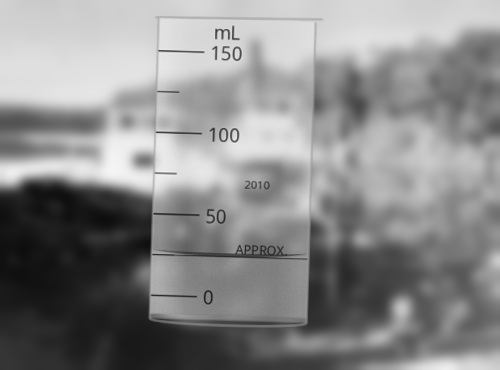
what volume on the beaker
25 mL
